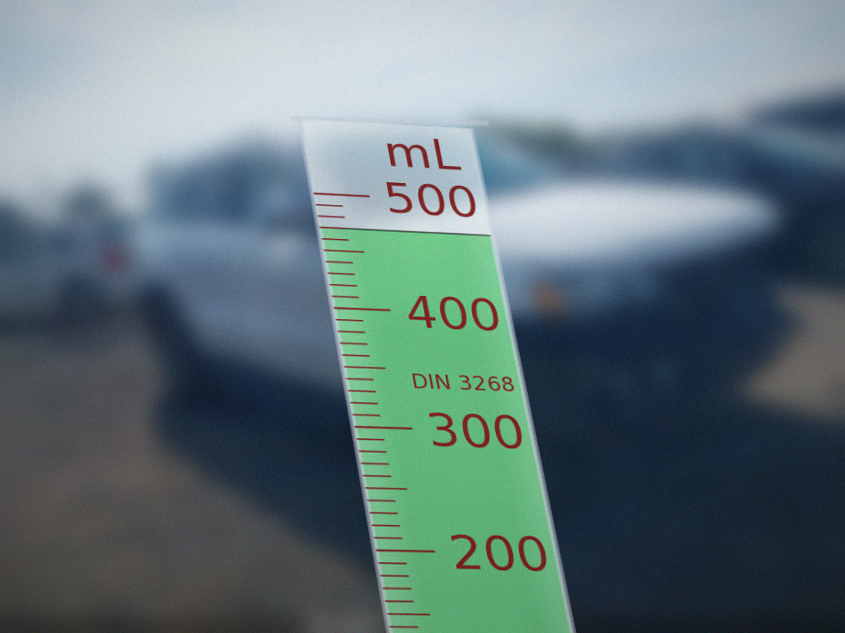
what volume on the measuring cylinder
470 mL
